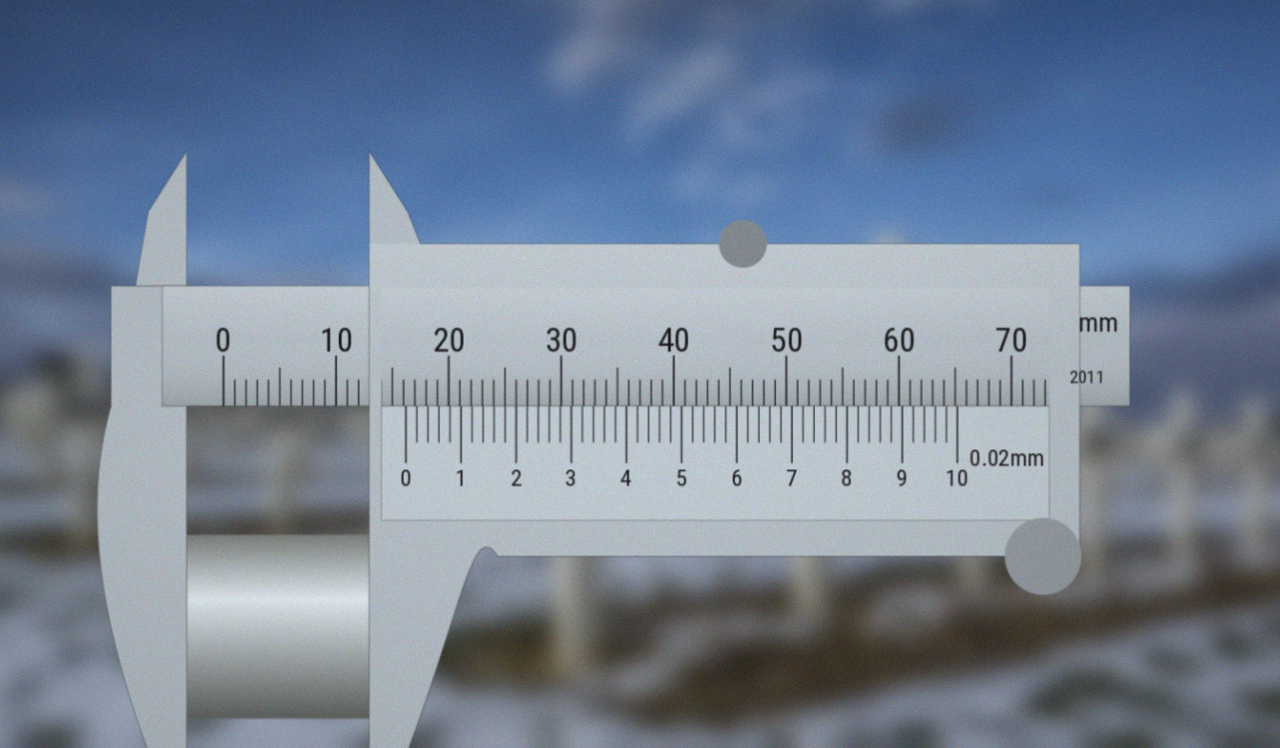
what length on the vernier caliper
16.2 mm
